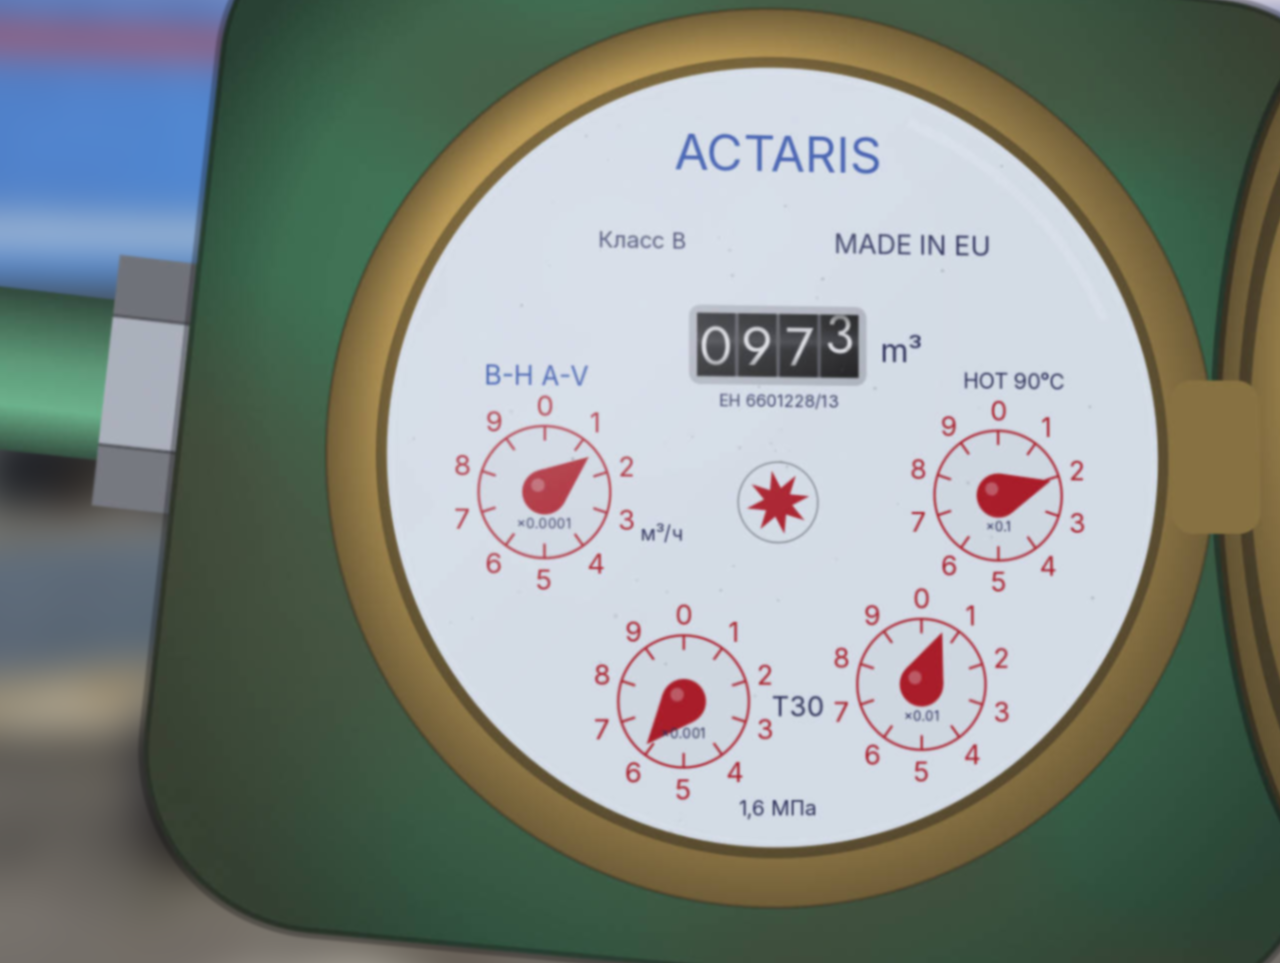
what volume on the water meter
973.2061 m³
